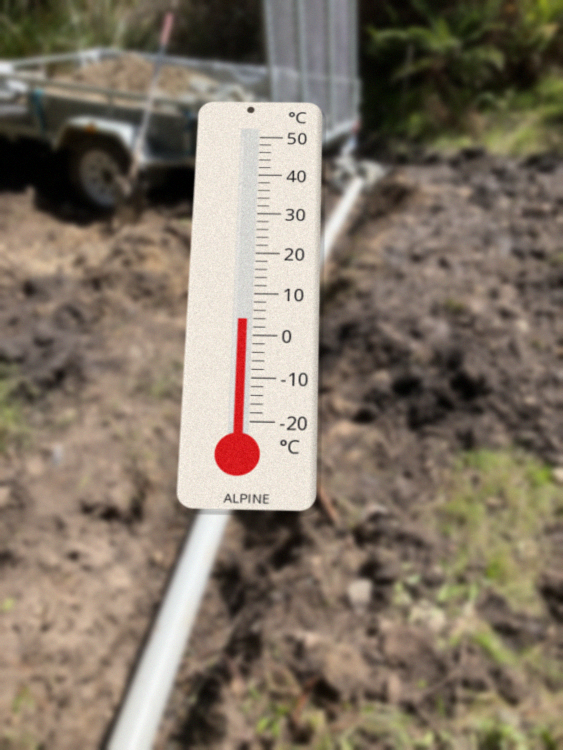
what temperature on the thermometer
4 °C
